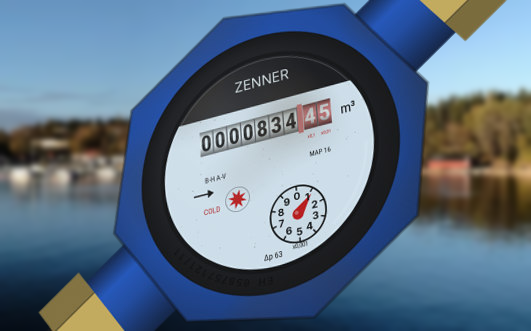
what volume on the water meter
834.451 m³
